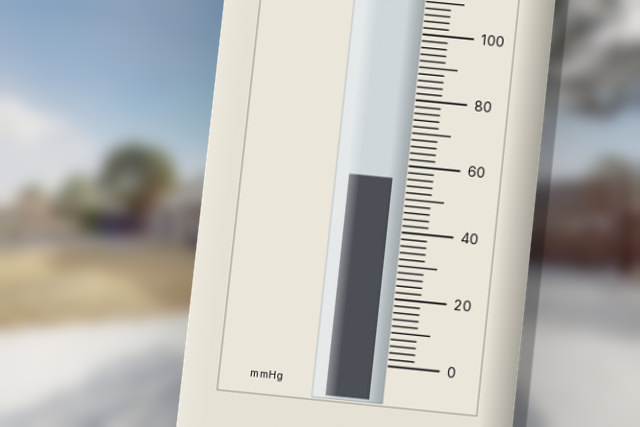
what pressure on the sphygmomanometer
56 mmHg
